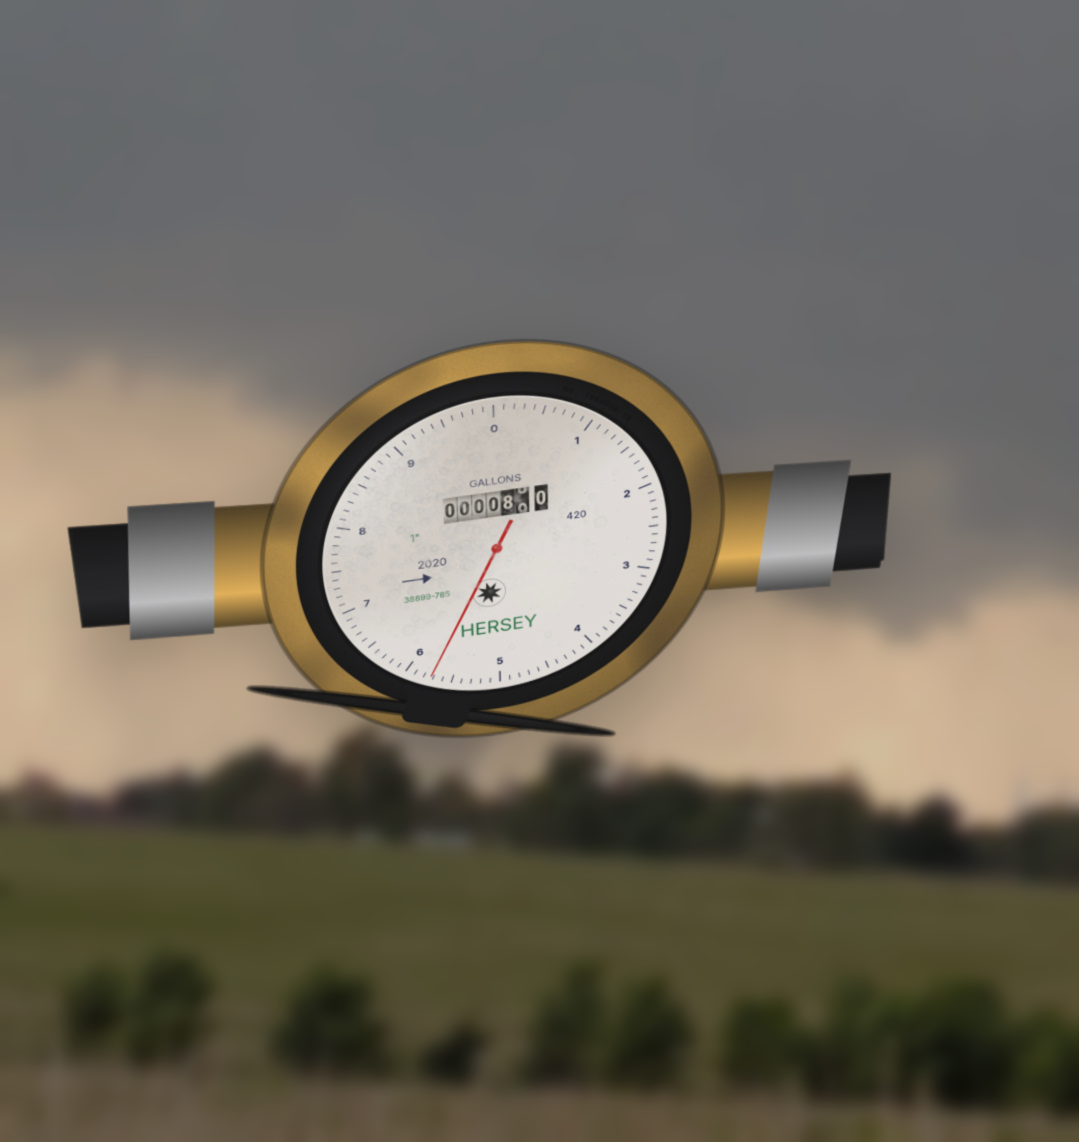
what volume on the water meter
885.7 gal
